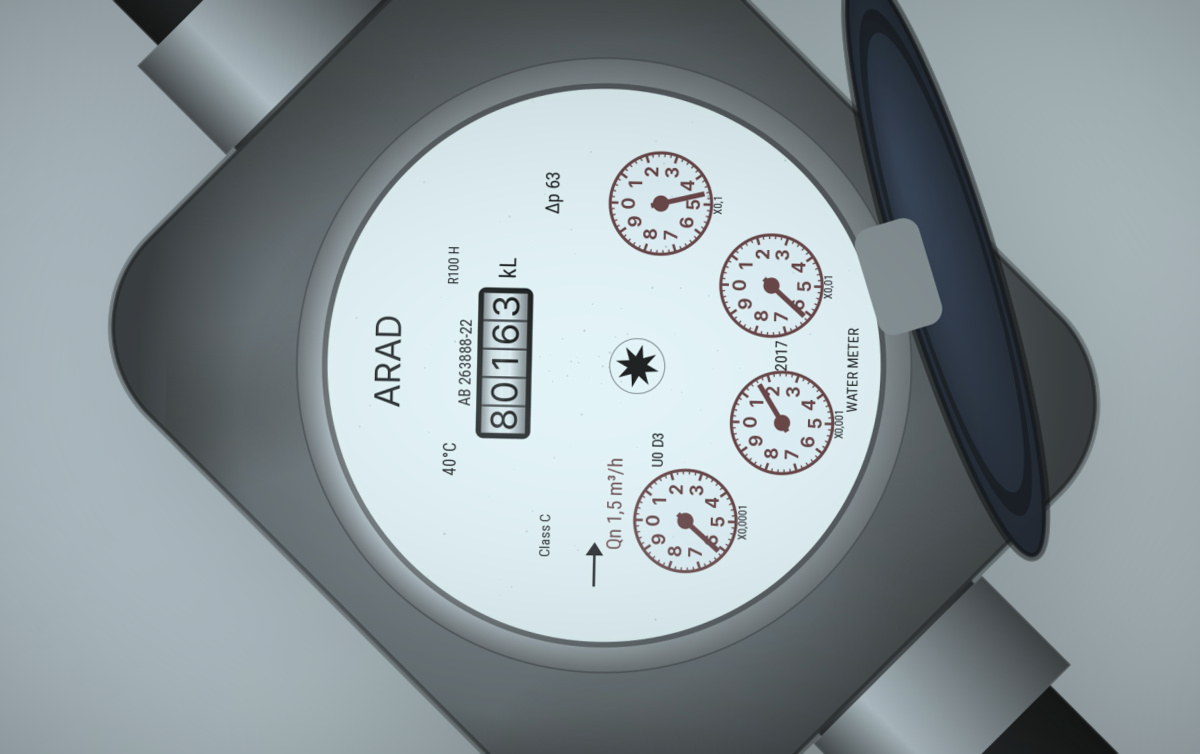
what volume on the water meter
80163.4616 kL
